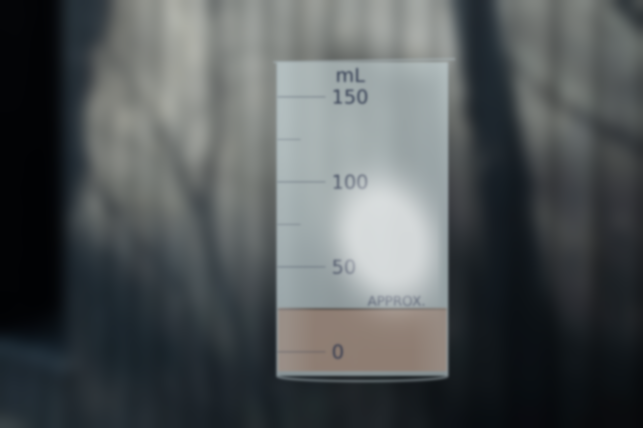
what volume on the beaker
25 mL
